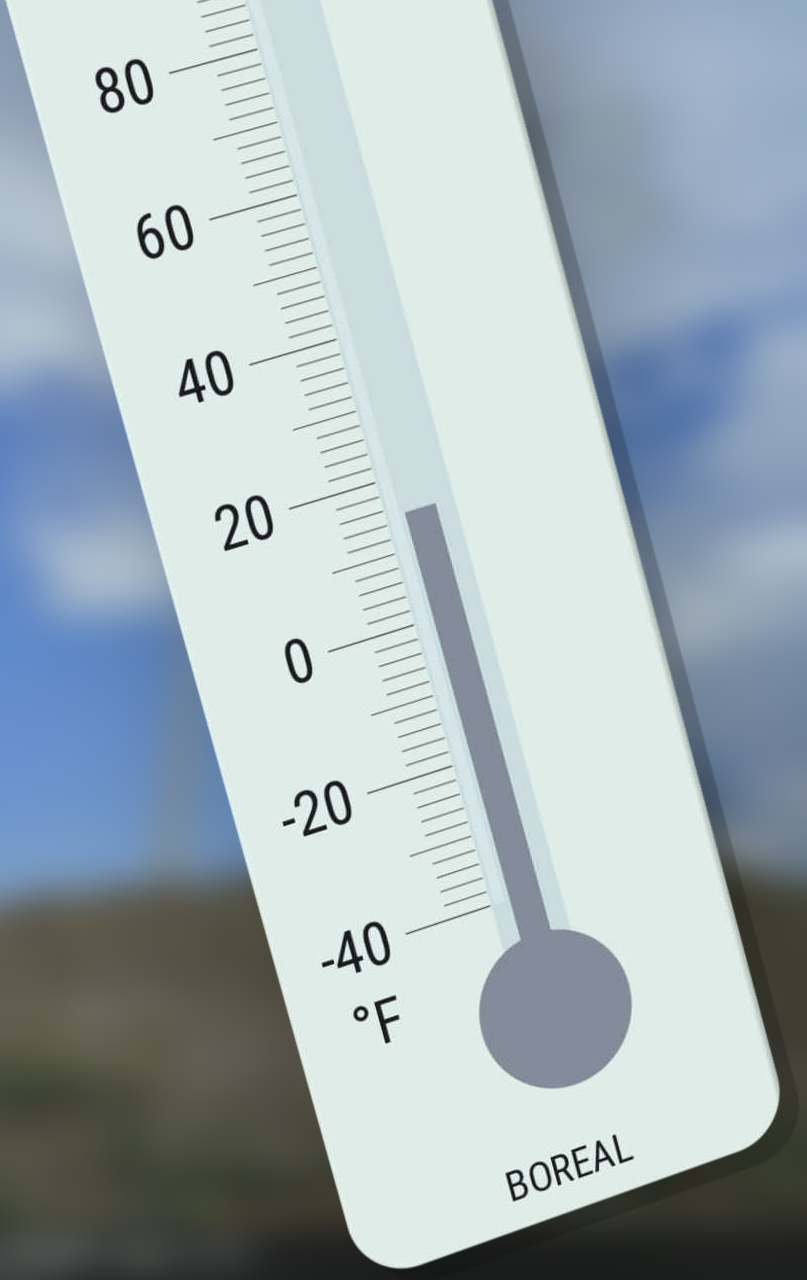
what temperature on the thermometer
15 °F
